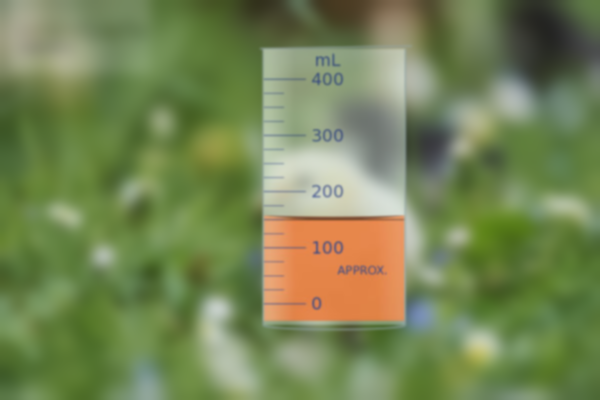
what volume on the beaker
150 mL
